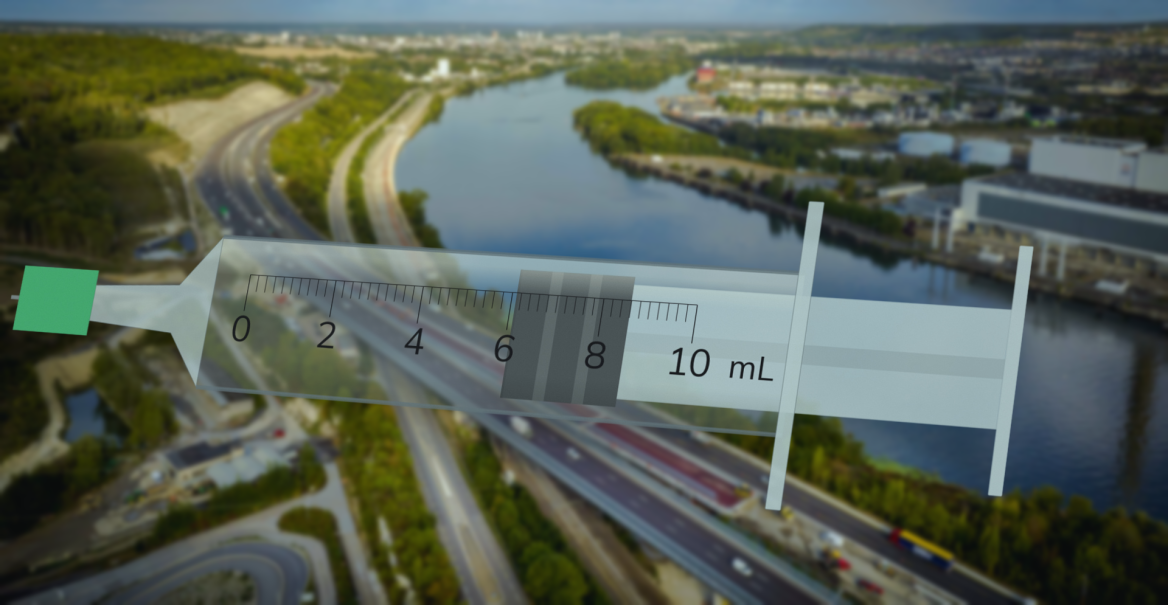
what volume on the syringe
6.1 mL
